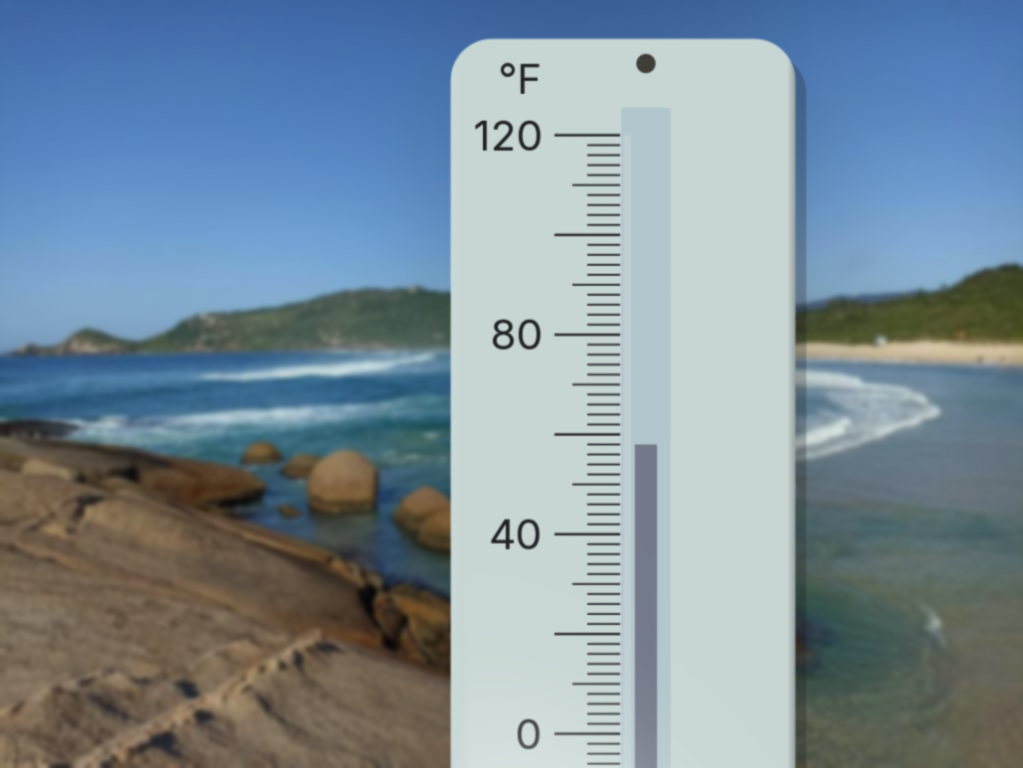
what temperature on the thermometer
58 °F
